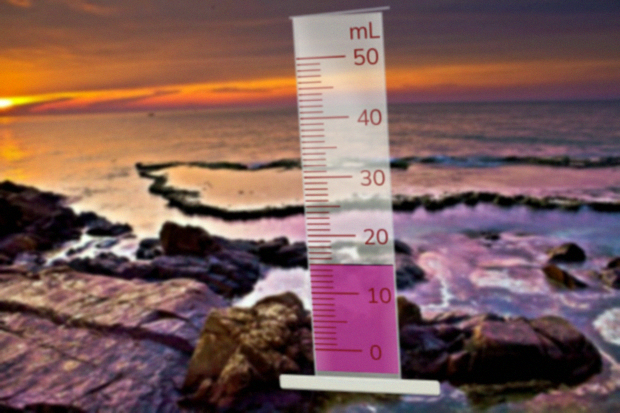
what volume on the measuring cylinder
15 mL
